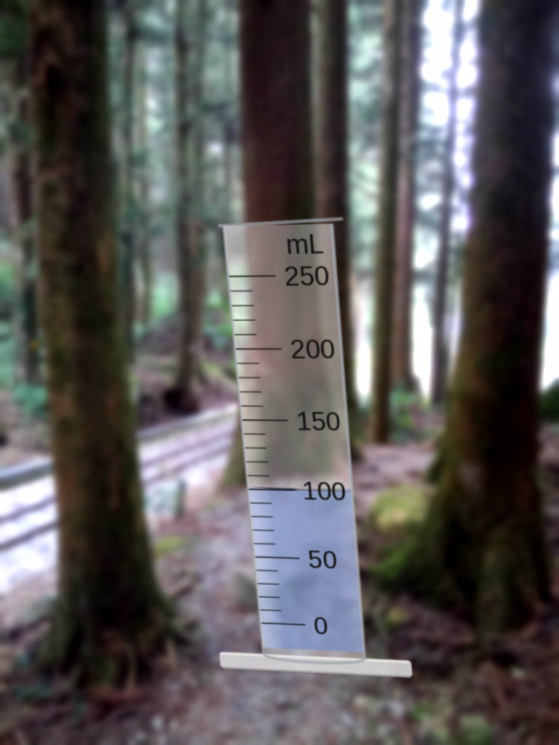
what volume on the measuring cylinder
100 mL
